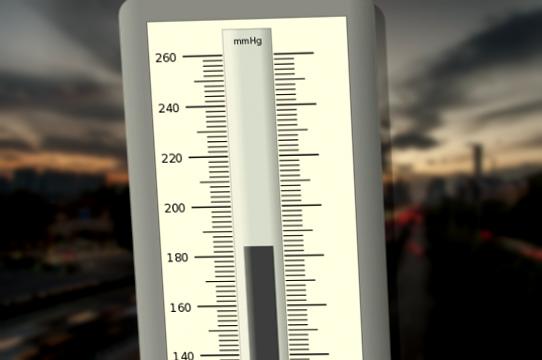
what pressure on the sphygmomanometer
184 mmHg
